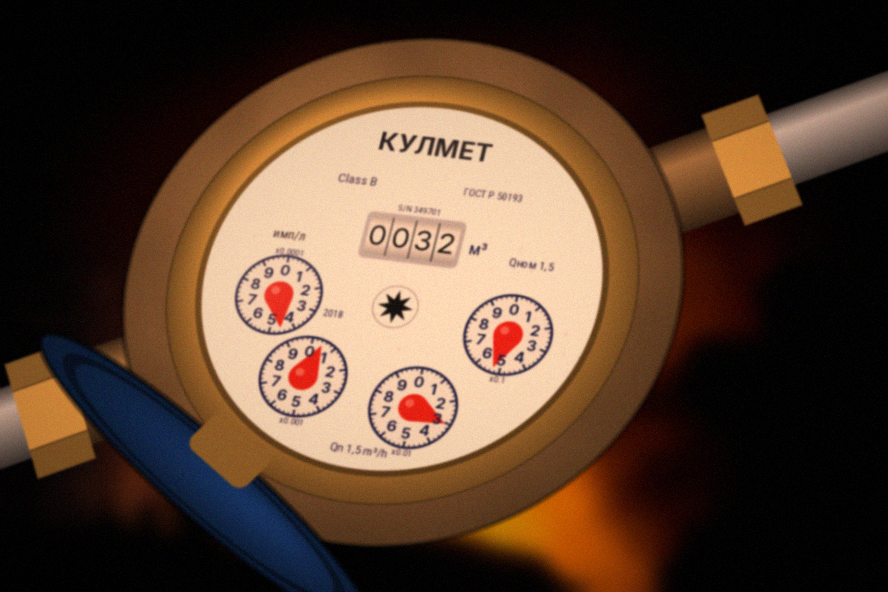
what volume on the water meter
32.5304 m³
